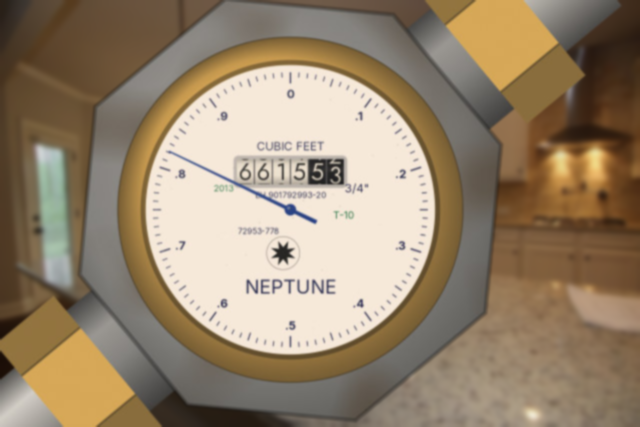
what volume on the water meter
661552.82 ft³
